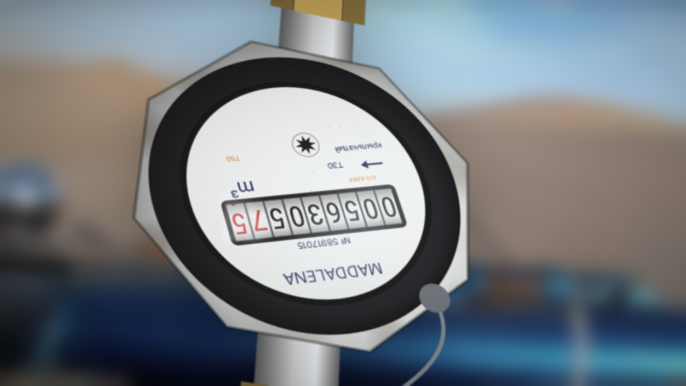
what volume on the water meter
56305.75 m³
